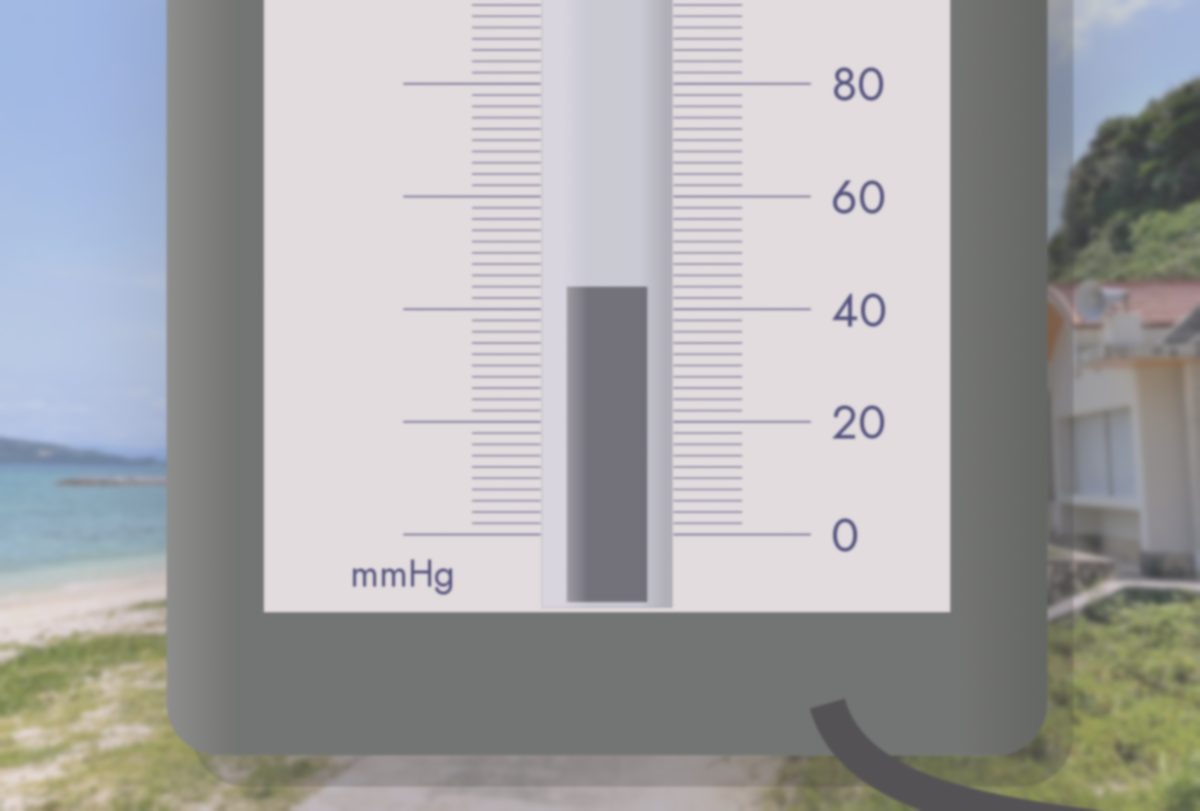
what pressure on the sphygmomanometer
44 mmHg
